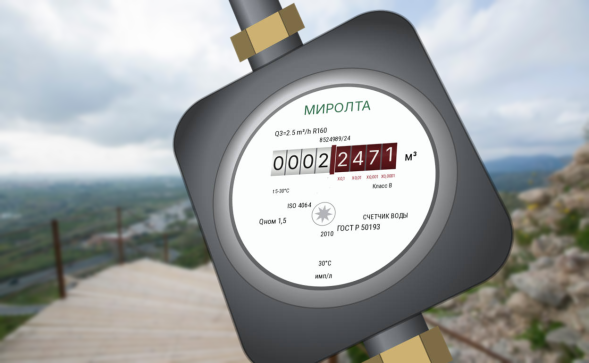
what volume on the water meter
2.2471 m³
